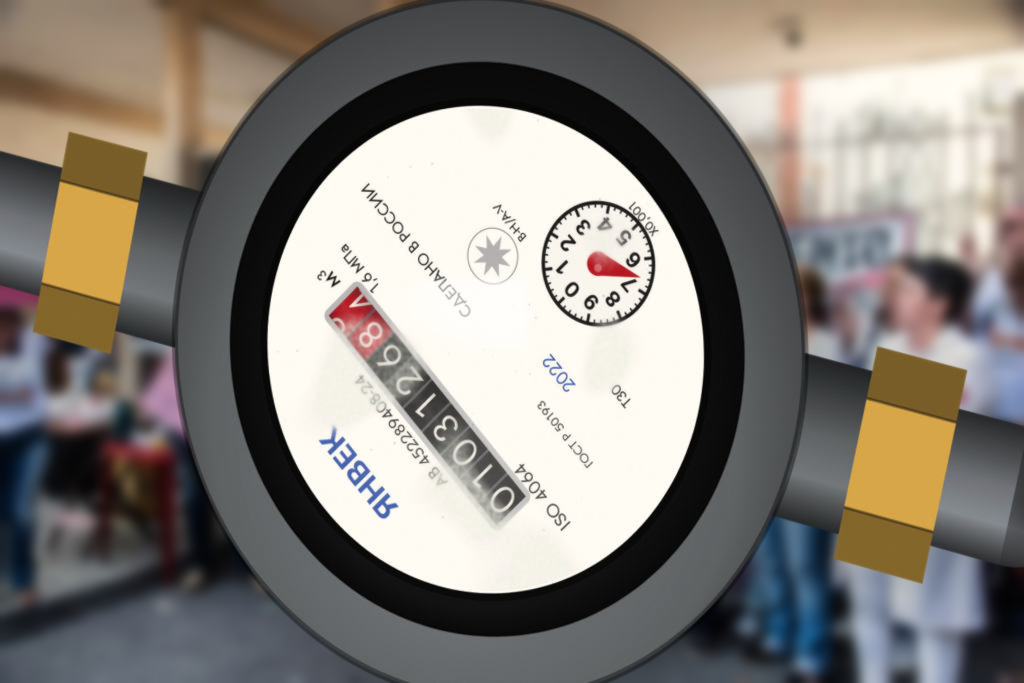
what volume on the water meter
103126.836 m³
